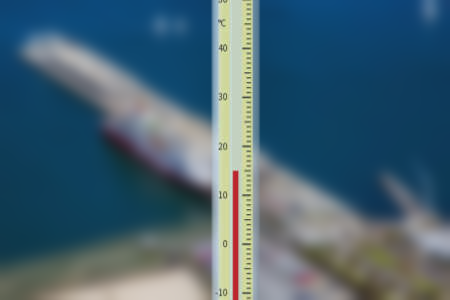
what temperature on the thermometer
15 °C
